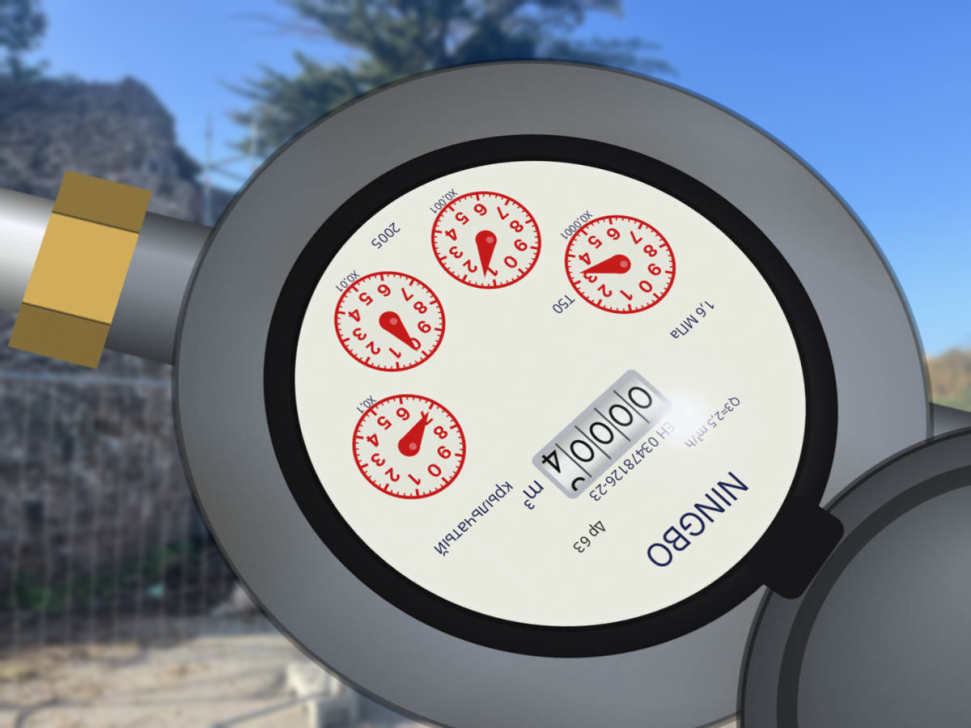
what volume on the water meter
3.7013 m³
